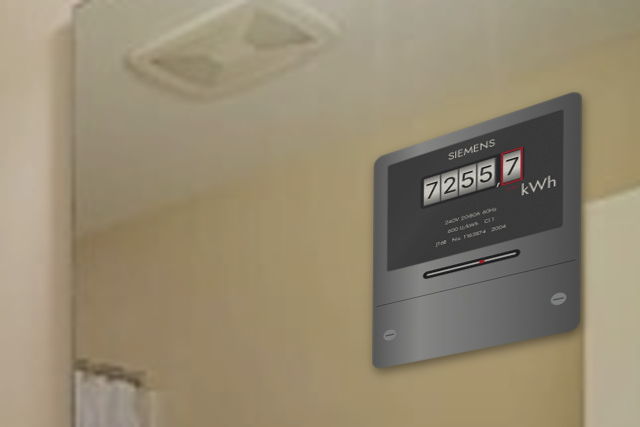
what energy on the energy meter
7255.7 kWh
